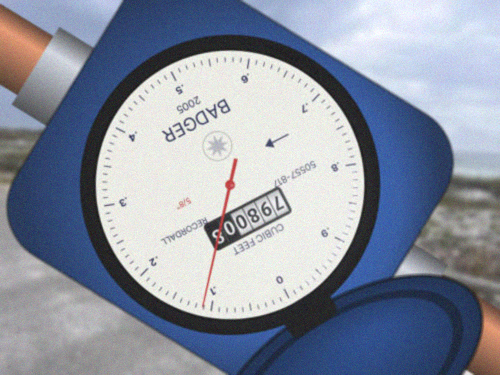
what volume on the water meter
798008.11 ft³
